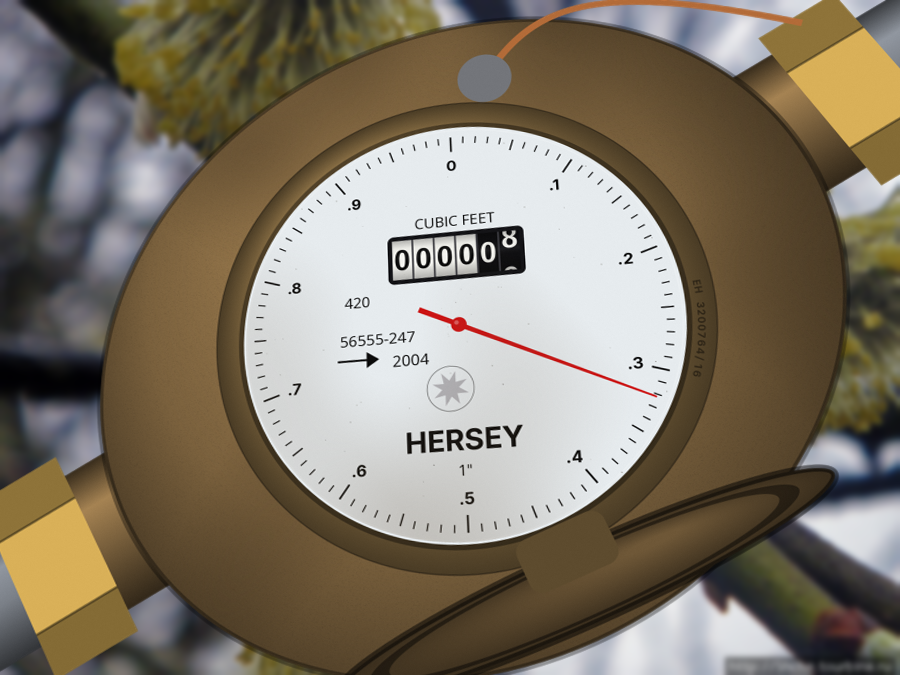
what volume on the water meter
8.32 ft³
